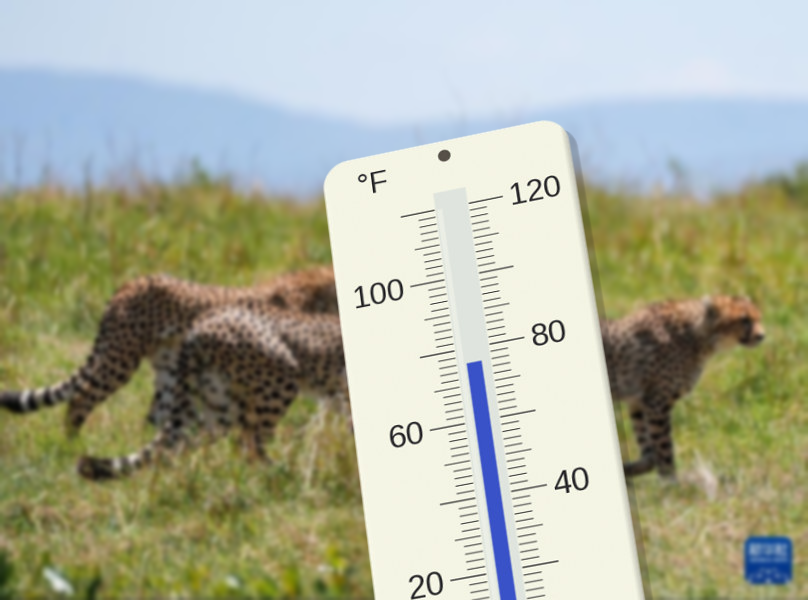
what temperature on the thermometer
76 °F
